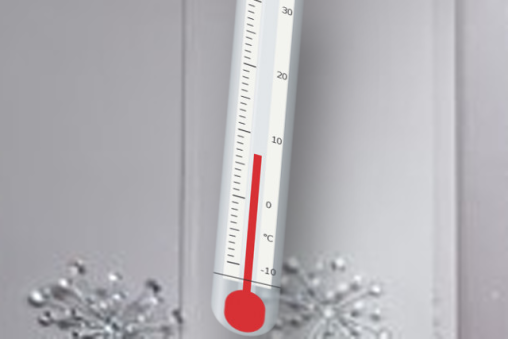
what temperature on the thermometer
7 °C
